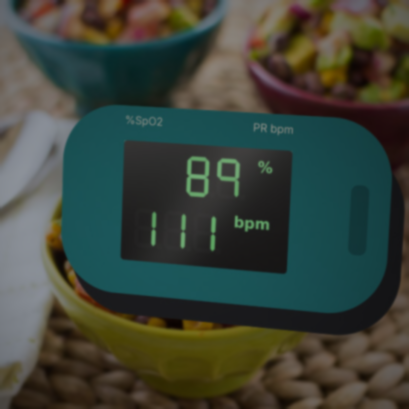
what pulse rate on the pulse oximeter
111 bpm
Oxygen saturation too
89 %
